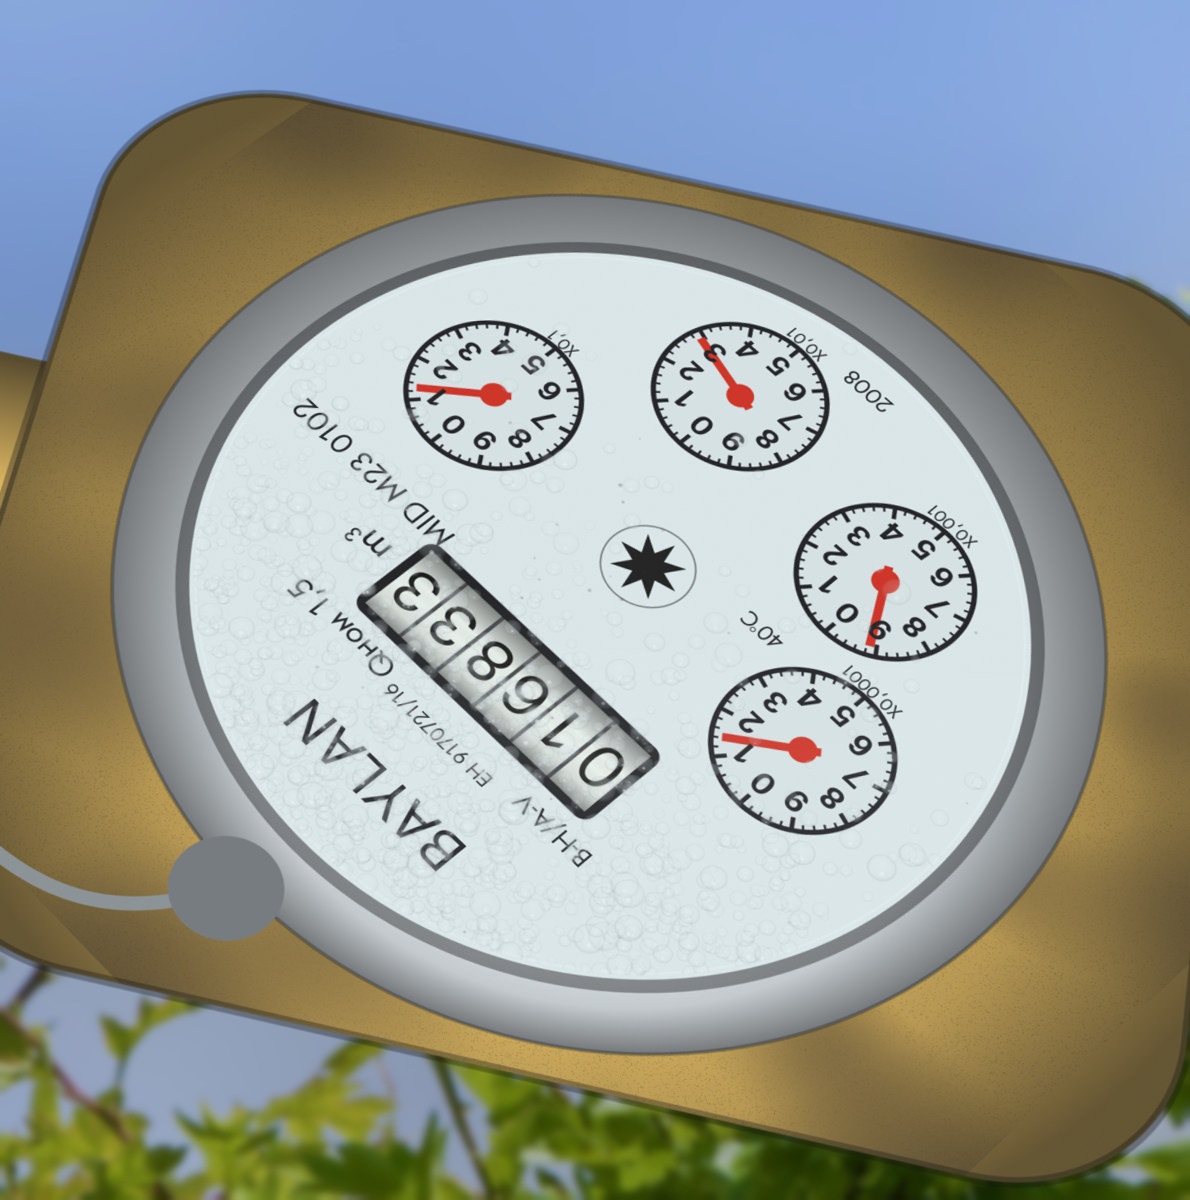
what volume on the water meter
16833.1291 m³
